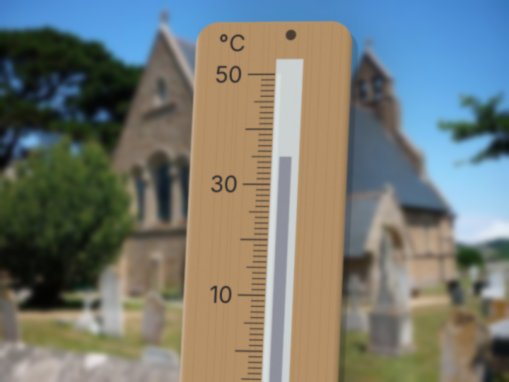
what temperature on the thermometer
35 °C
